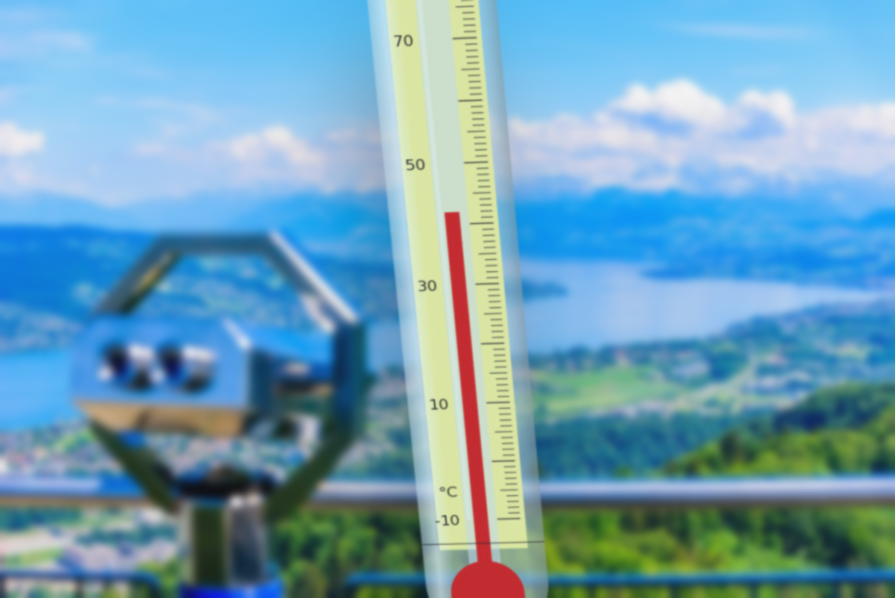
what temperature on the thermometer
42 °C
